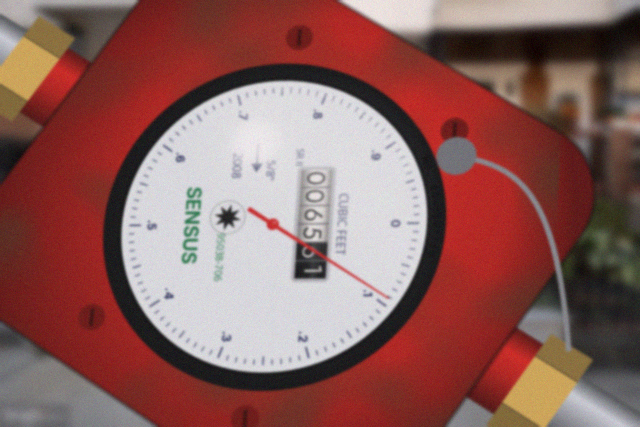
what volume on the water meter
6561.09 ft³
